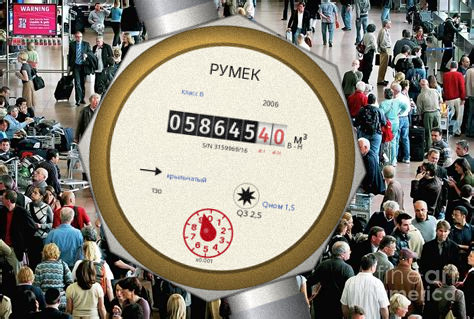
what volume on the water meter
58645.399 m³
